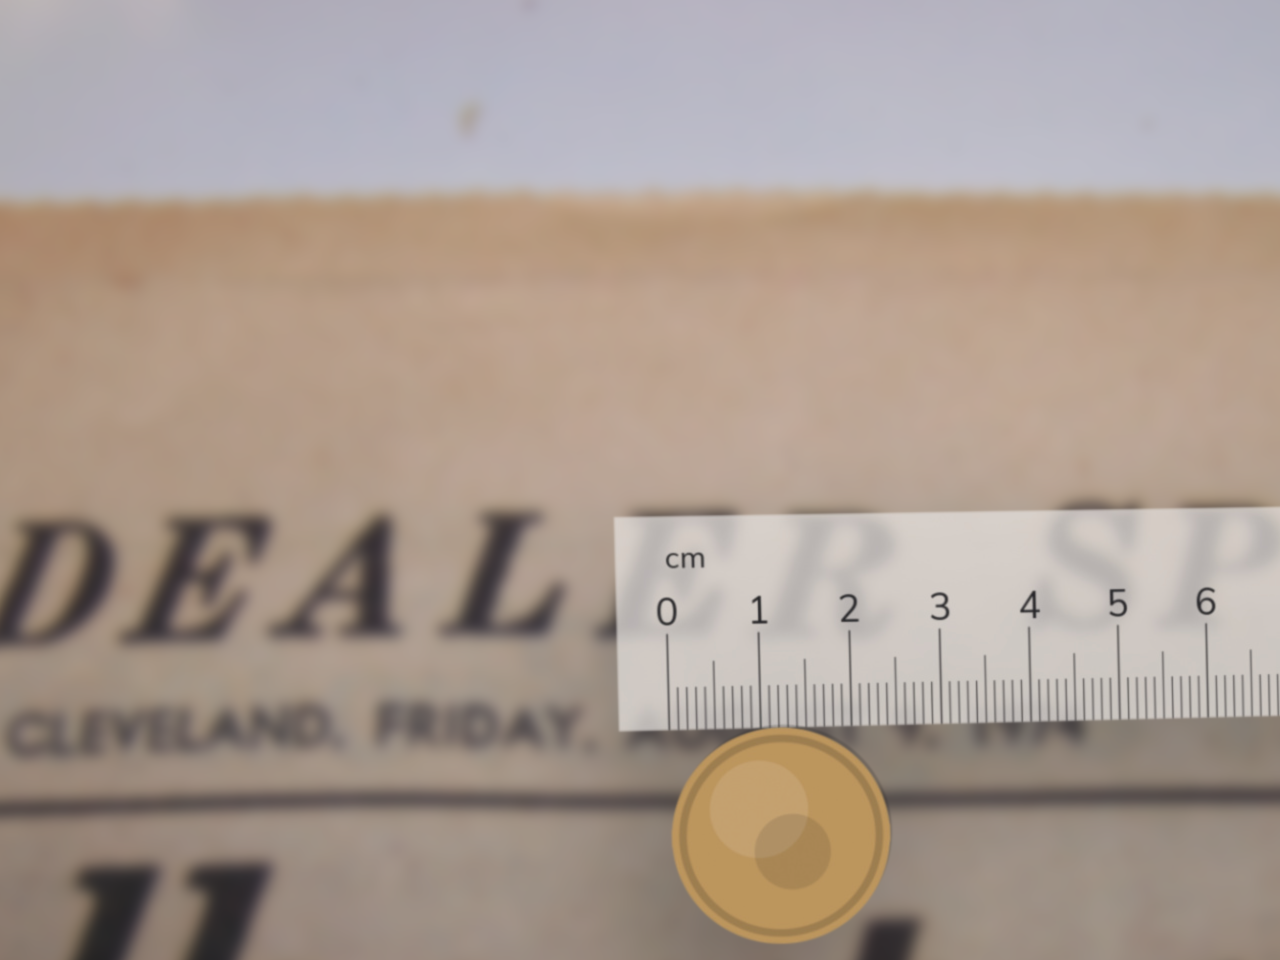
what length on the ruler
2.4 cm
